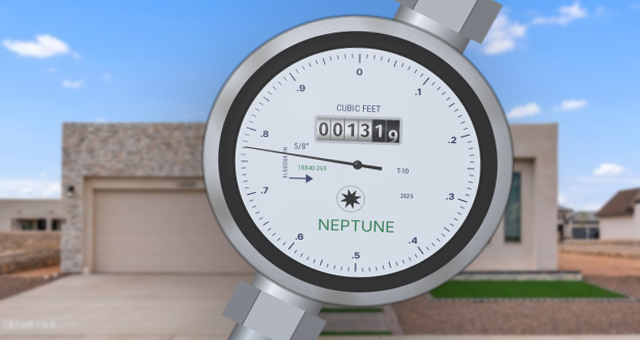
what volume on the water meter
1318.77 ft³
